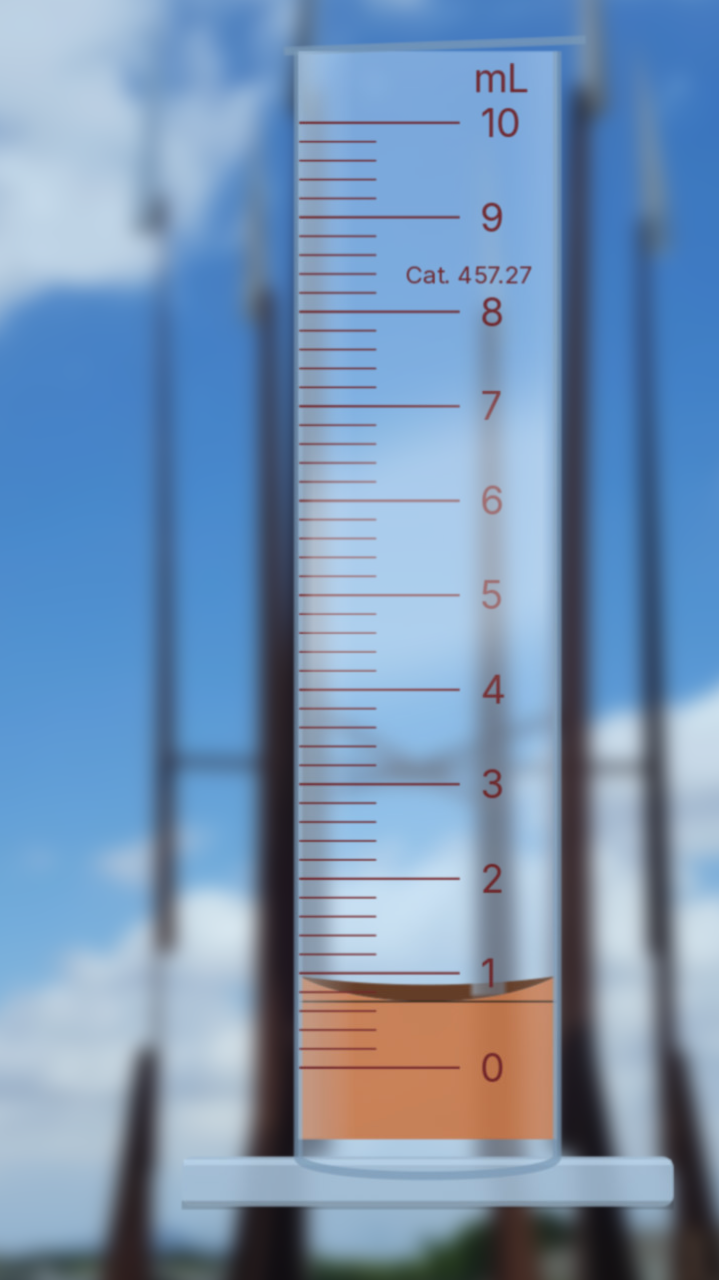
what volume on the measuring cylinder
0.7 mL
